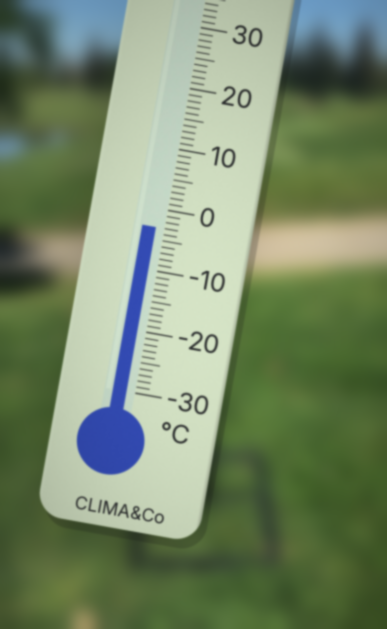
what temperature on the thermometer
-3 °C
